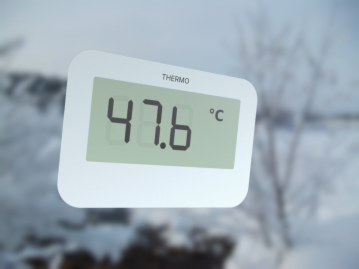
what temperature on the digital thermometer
47.6 °C
